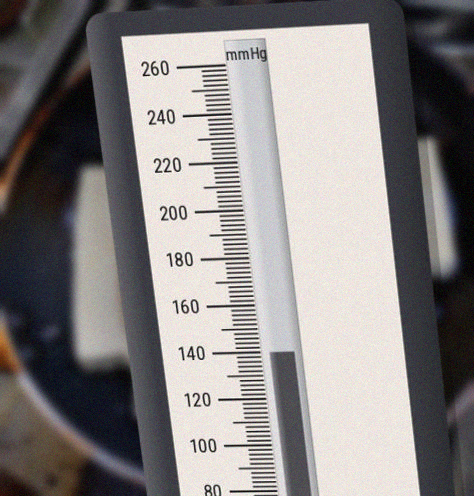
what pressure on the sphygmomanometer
140 mmHg
